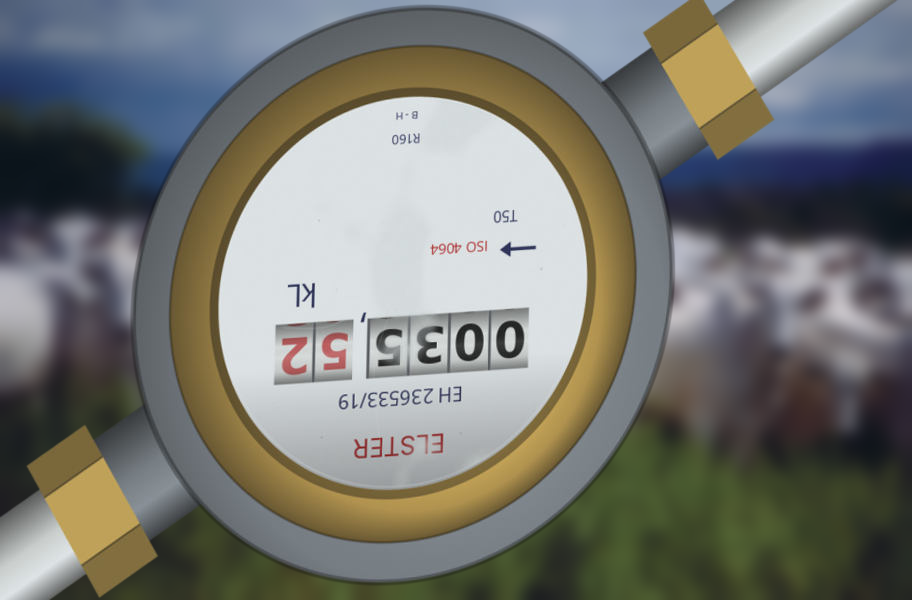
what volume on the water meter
35.52 kL
